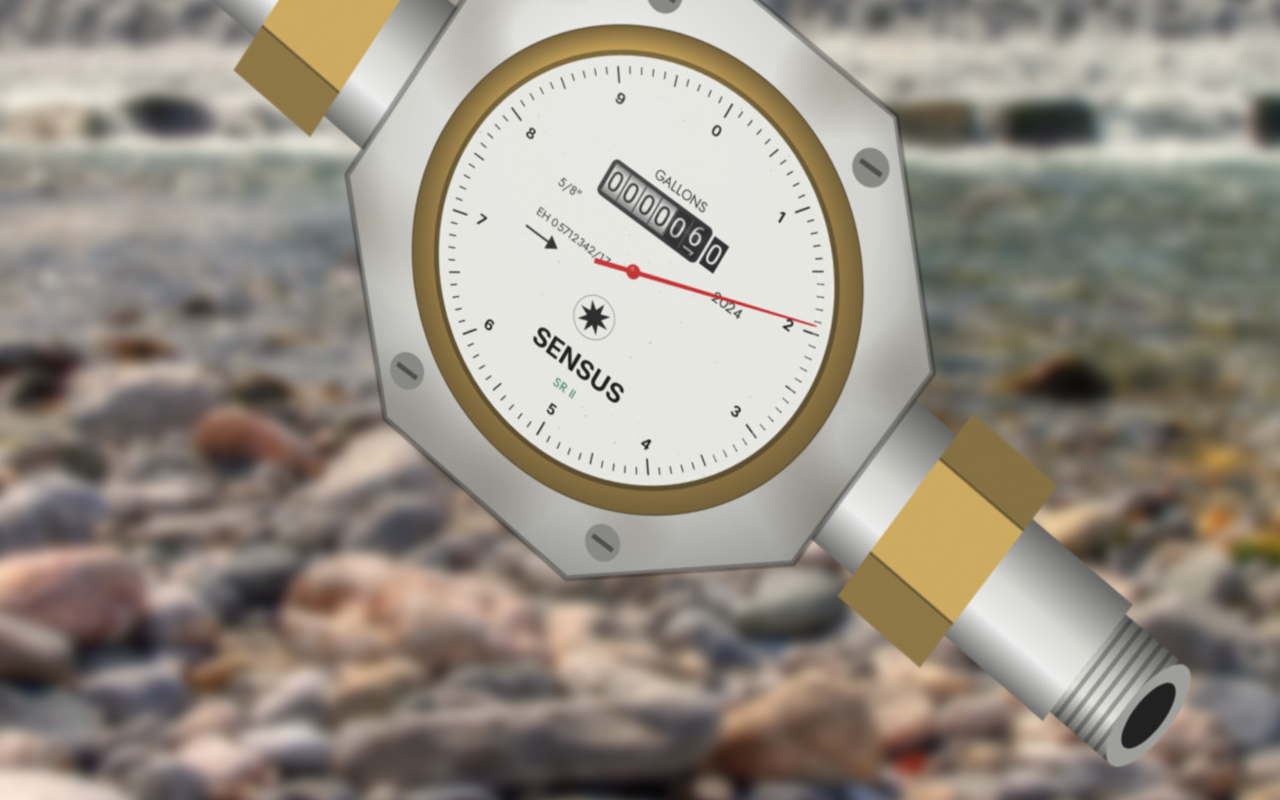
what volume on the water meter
61.9 gal
